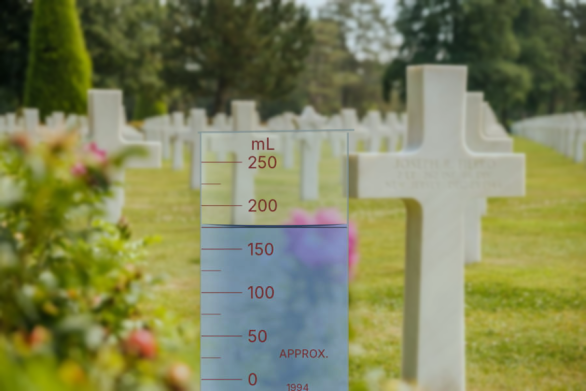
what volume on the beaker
175 mL
